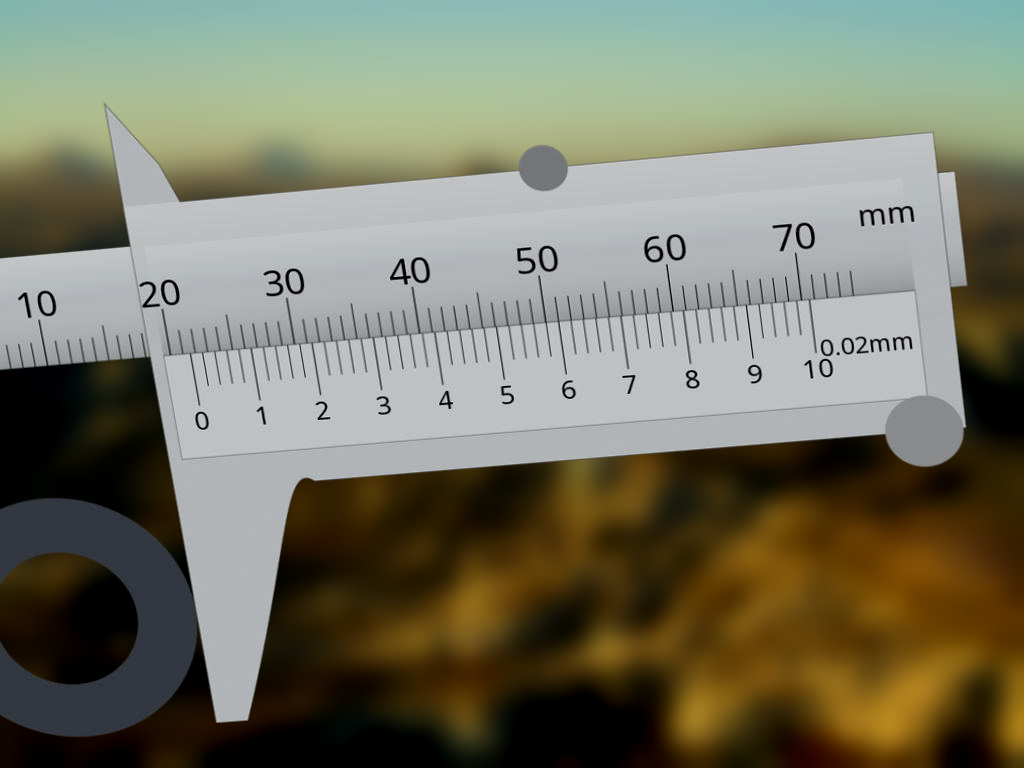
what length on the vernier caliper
21.6 mm
